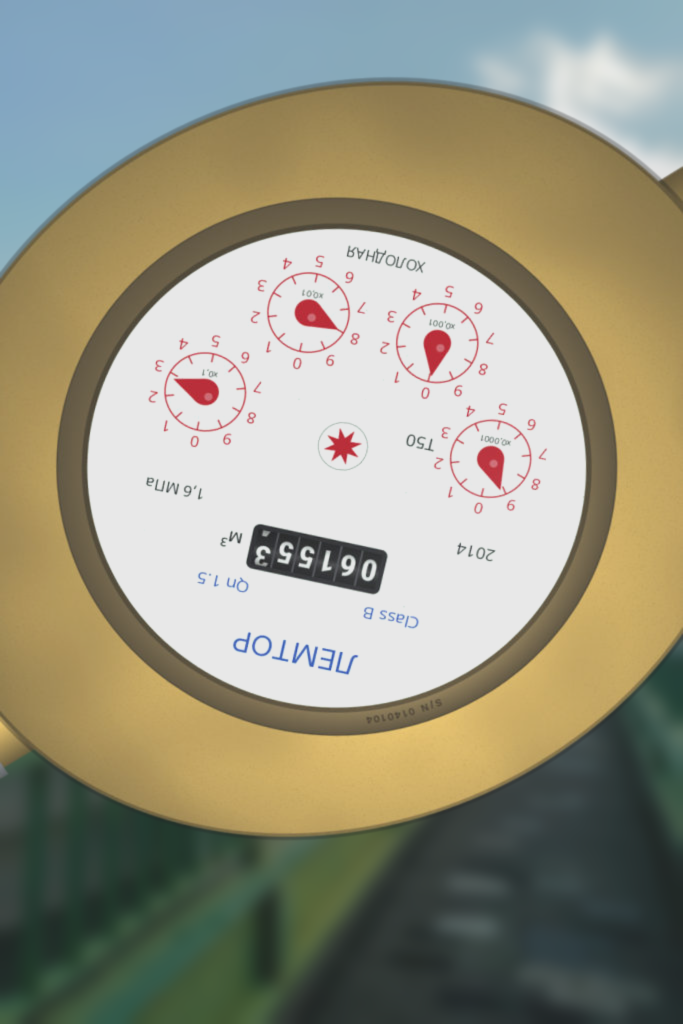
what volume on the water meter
61553.2799 m³
